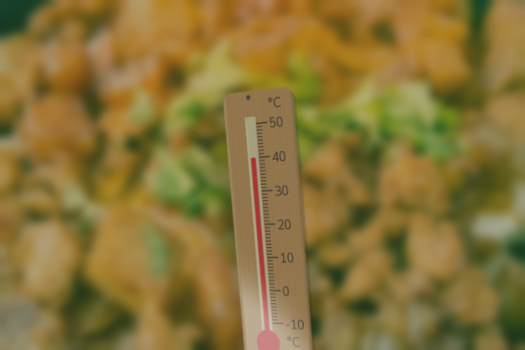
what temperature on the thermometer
40 °C
